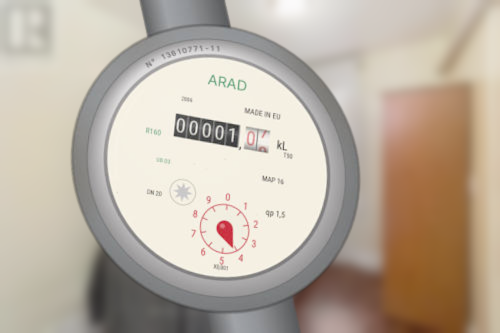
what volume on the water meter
1.074 kL
